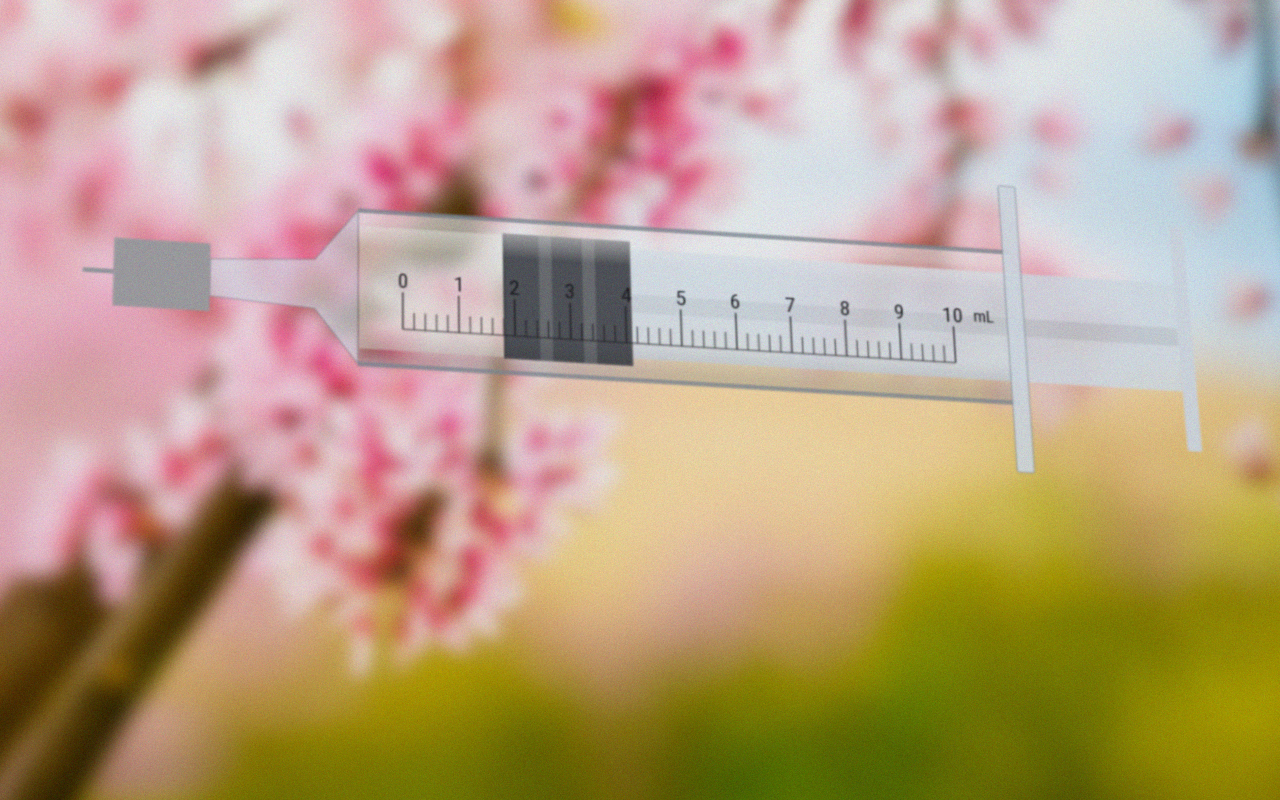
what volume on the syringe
1.8 mL
